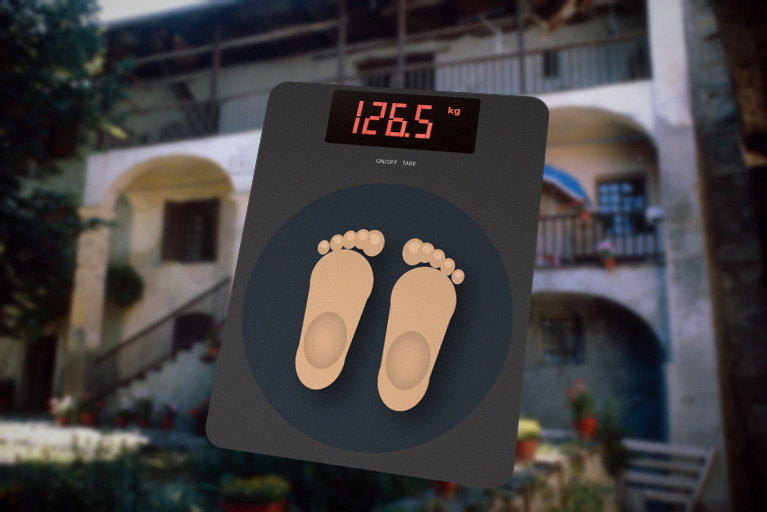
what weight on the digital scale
126.5 kg
